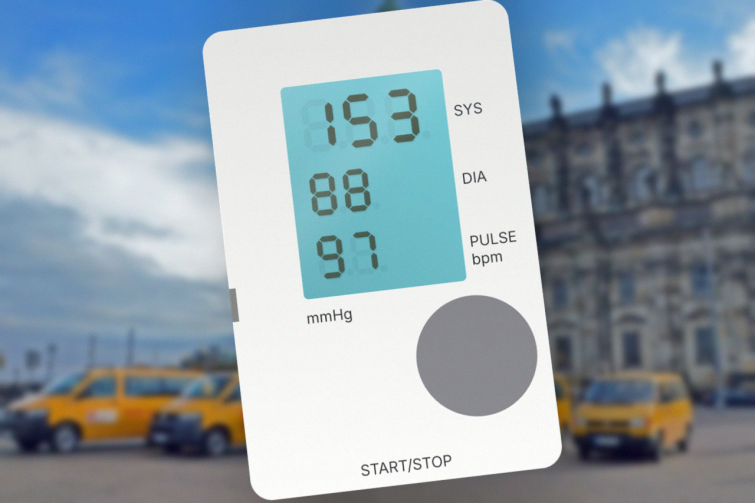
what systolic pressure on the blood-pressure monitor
153 mmHg
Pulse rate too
97 bpm
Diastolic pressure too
88 mmHg
